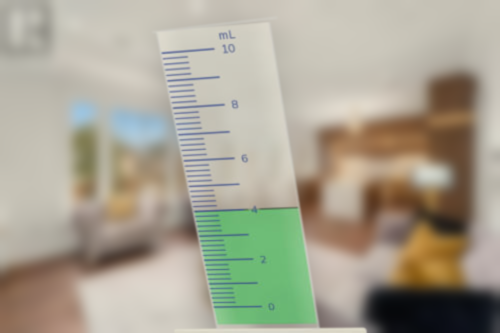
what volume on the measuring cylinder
4 mL
